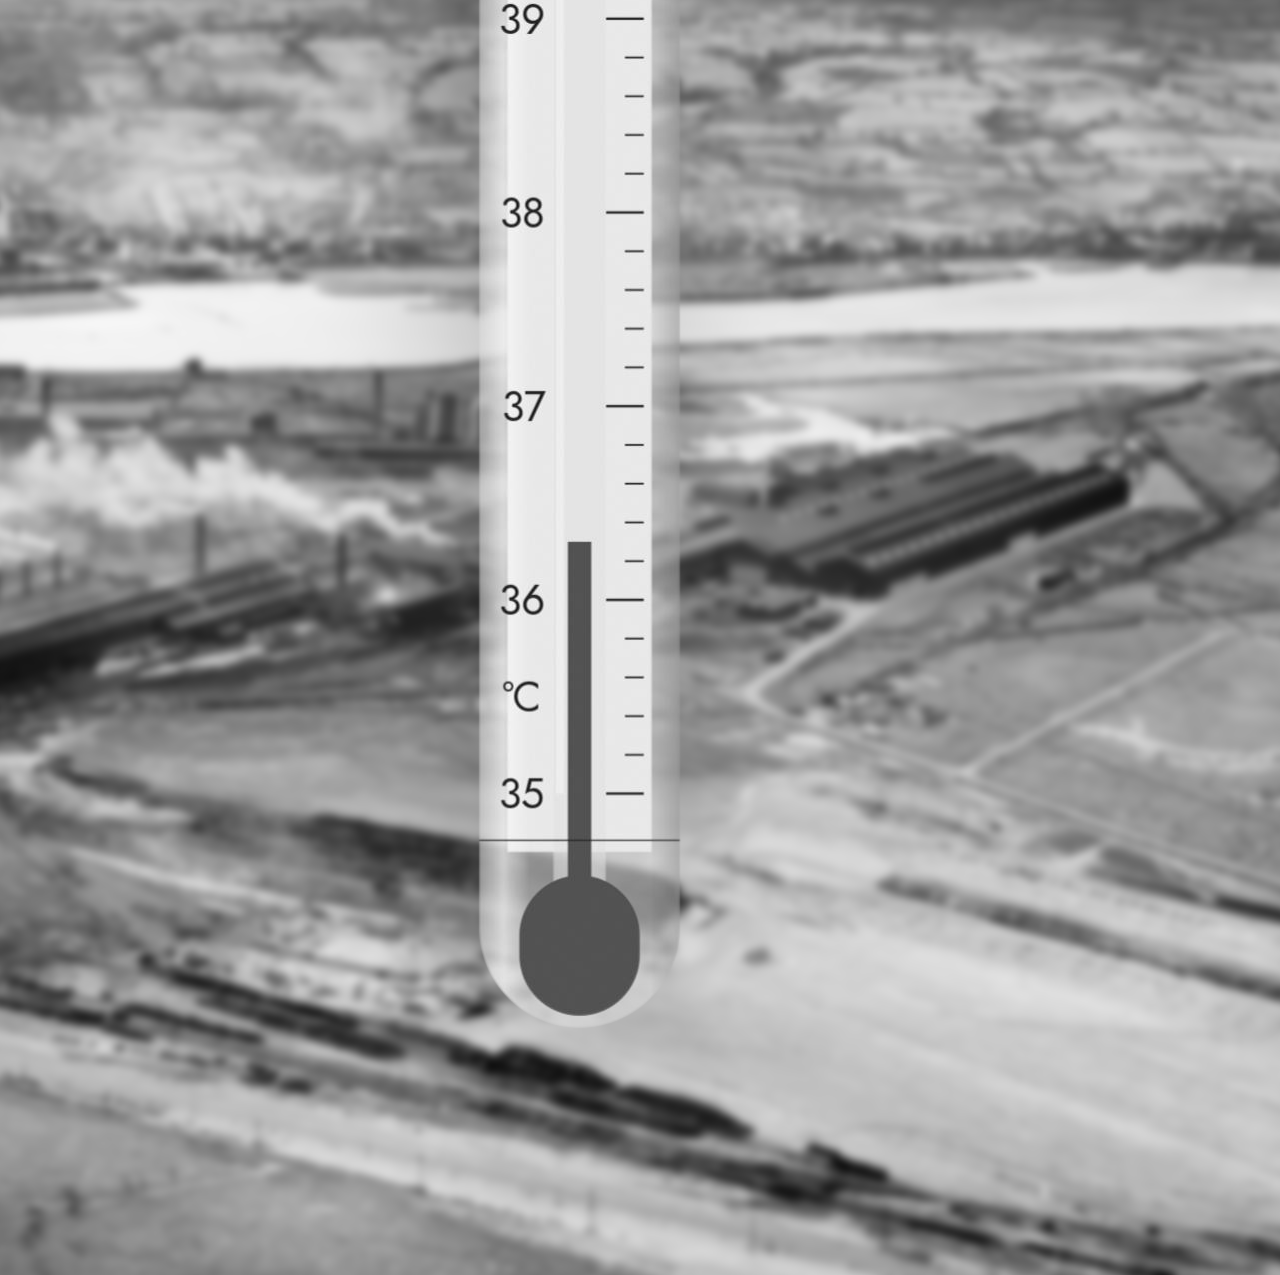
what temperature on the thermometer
36.3 °C
